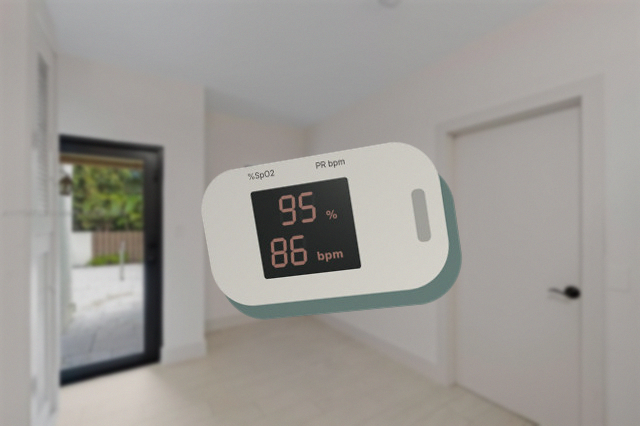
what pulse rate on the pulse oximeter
86 bpm
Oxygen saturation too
95 %
